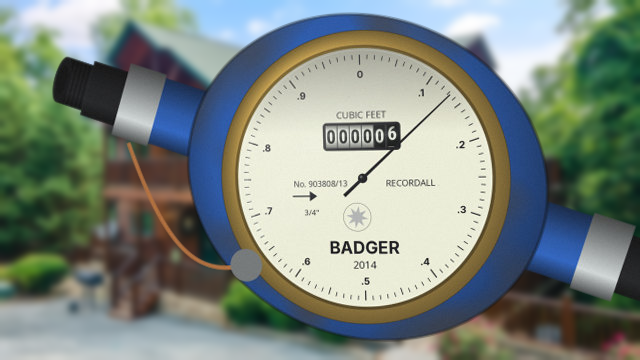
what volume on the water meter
6.13 ft³
